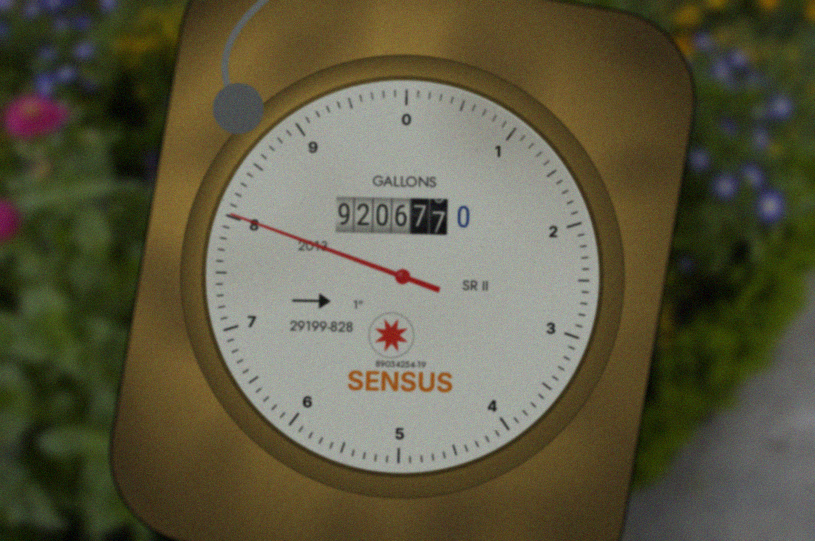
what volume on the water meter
9206768.0 gal
